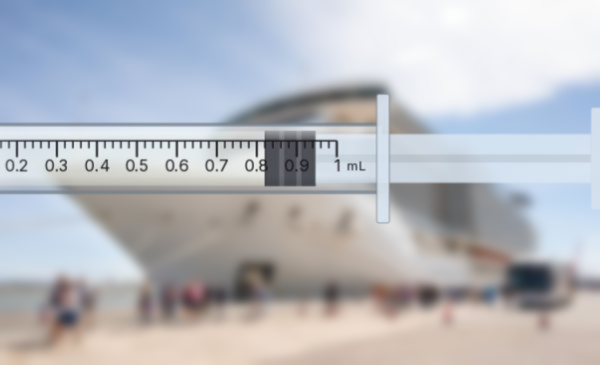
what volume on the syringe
0.82 mL
